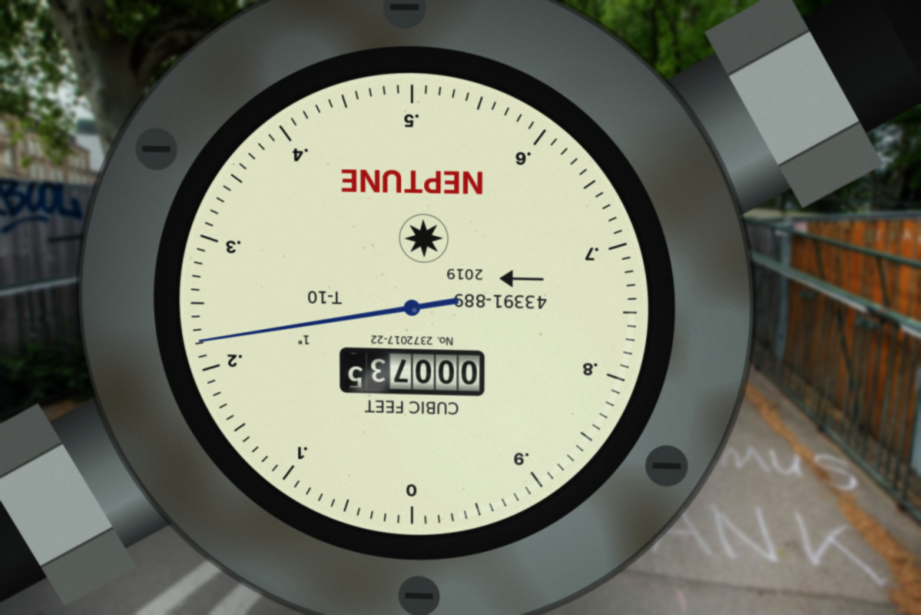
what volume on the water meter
735.22 ft³
